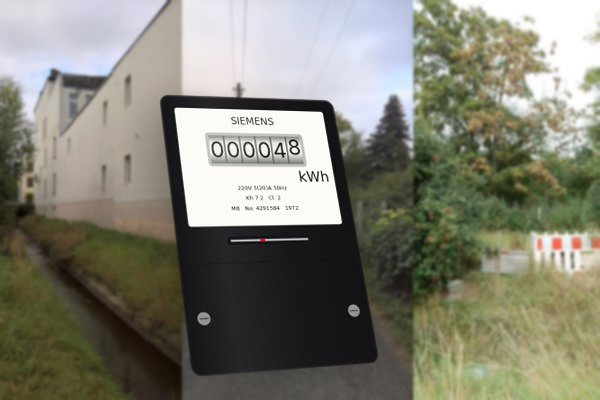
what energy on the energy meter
48 kWh
